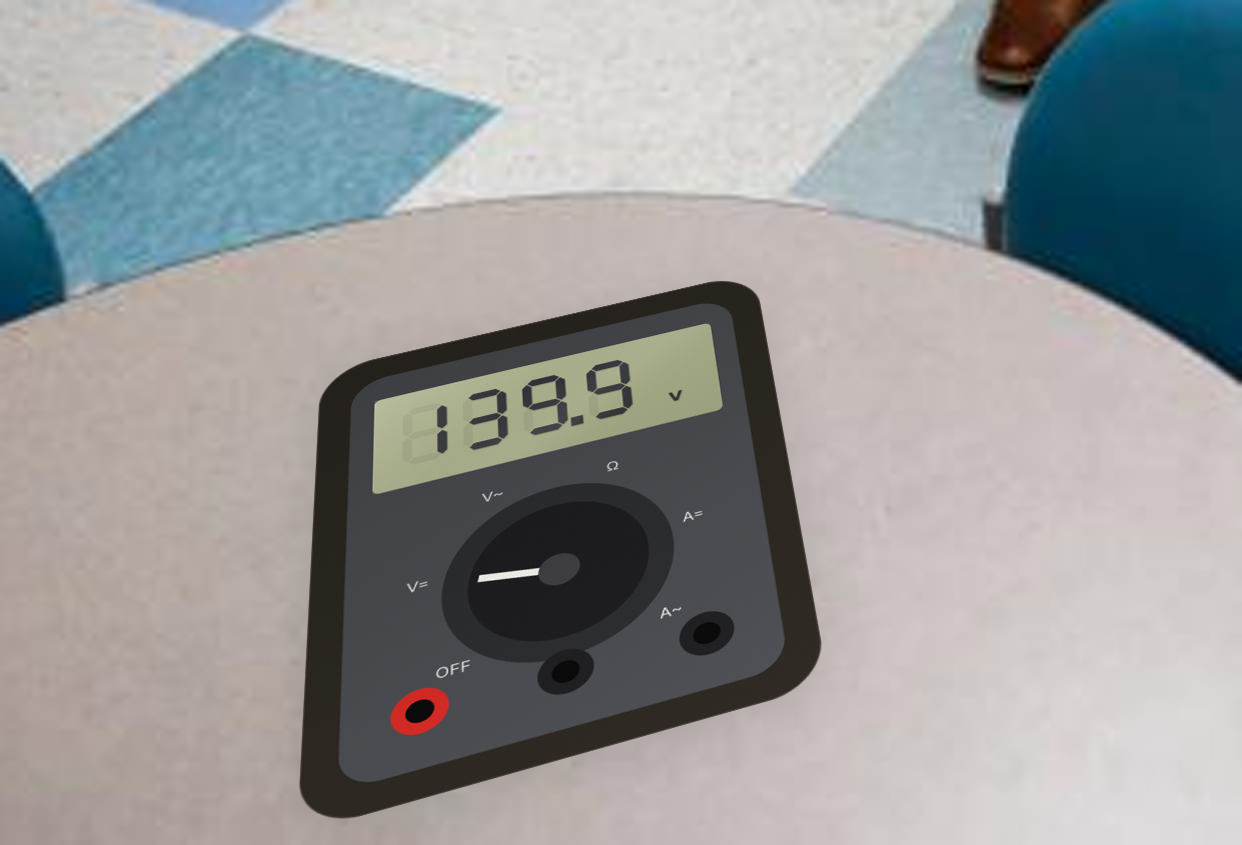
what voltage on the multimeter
139.9 V
